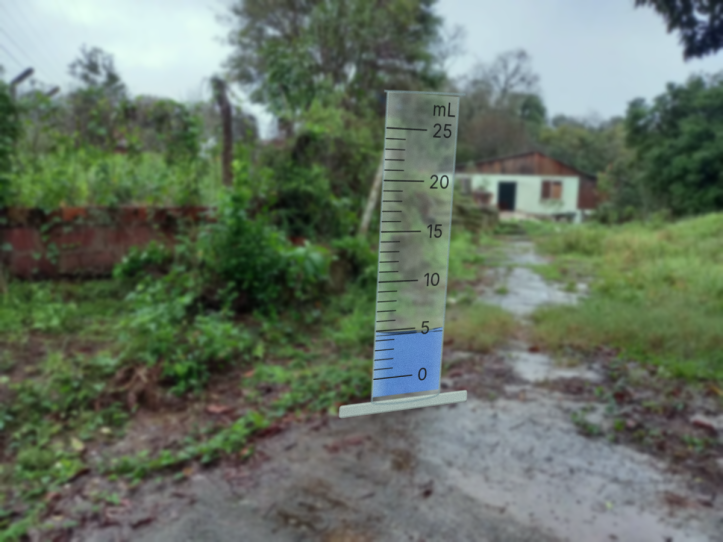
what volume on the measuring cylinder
4.5 mL
